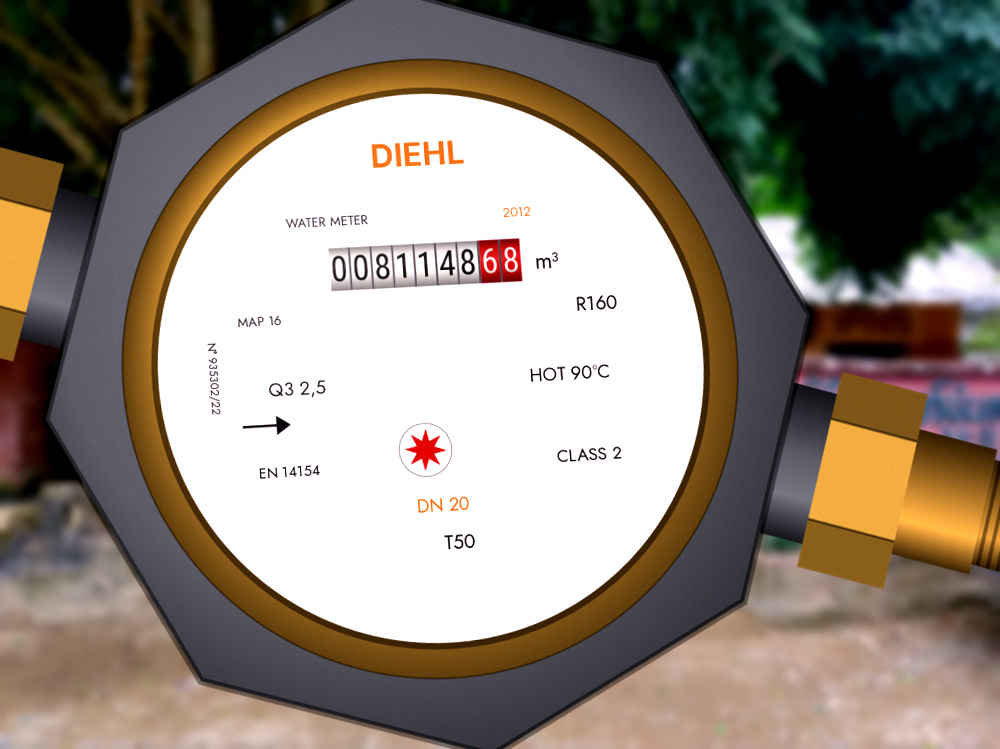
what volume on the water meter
81148.68 m³
